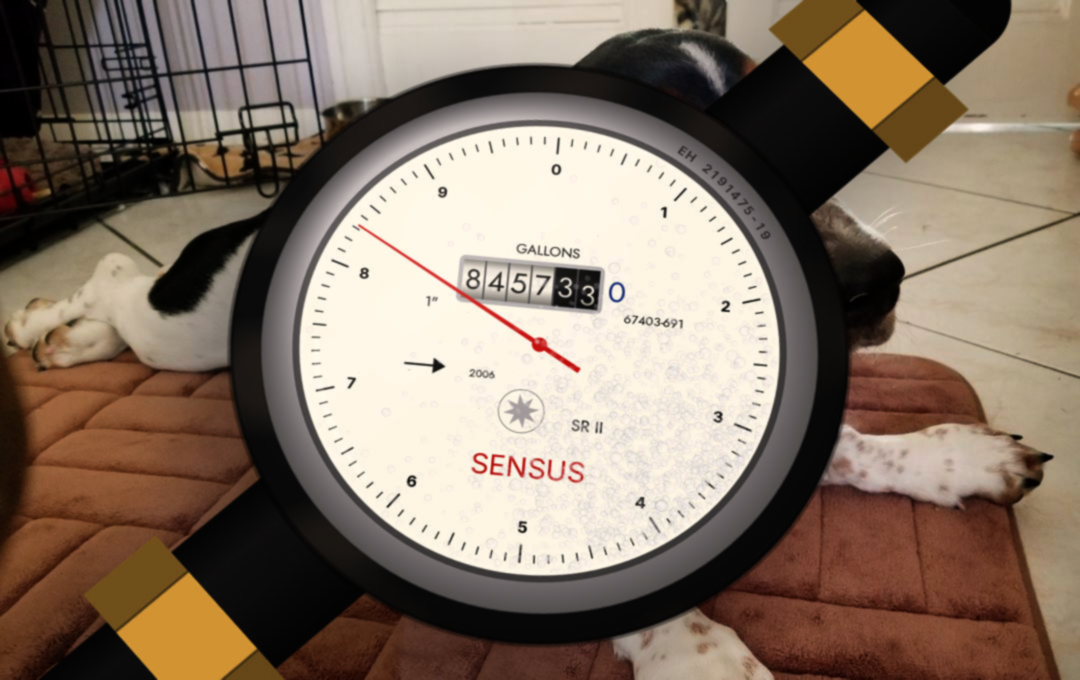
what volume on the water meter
8457328.3 gal
